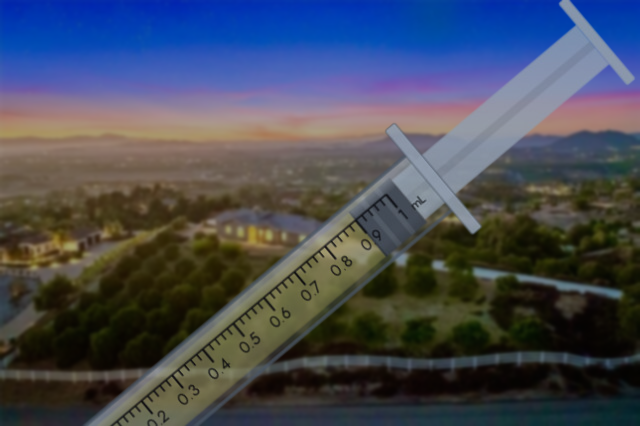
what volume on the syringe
0.9 mL
